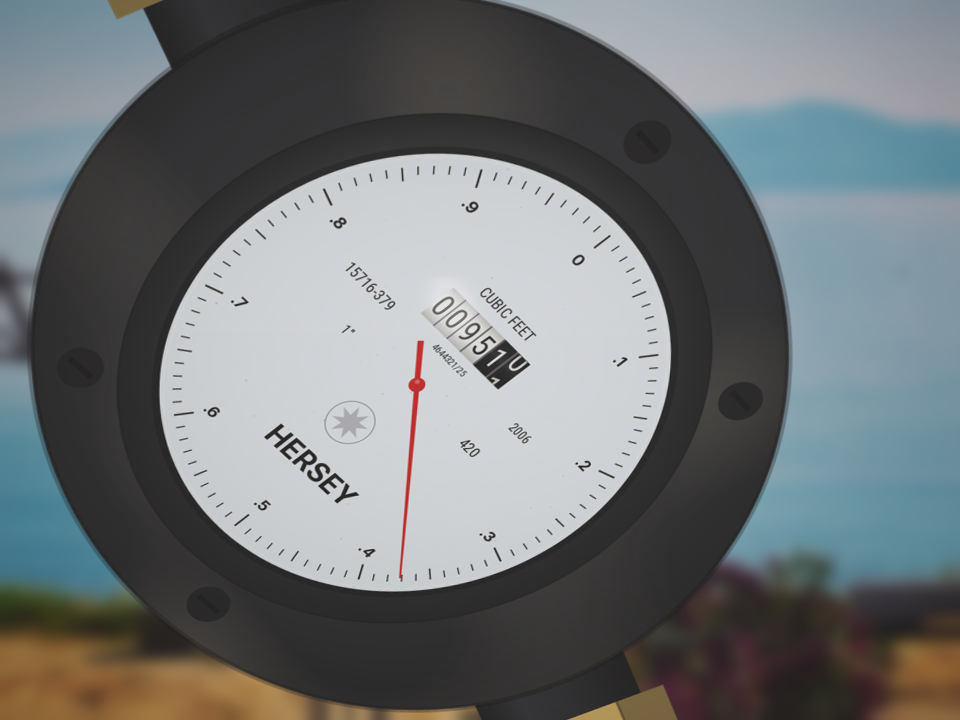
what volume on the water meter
9510.37 ft³
